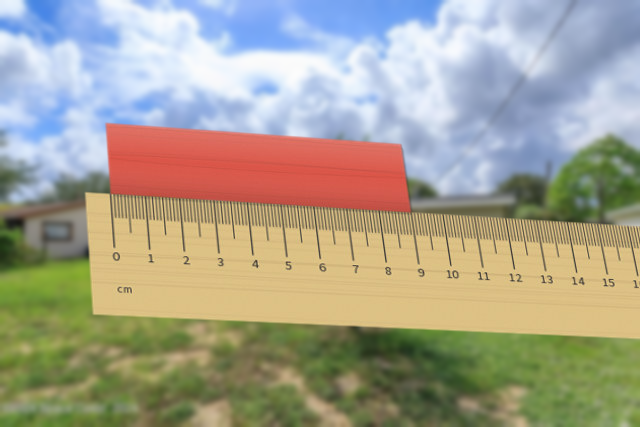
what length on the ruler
9 cm
